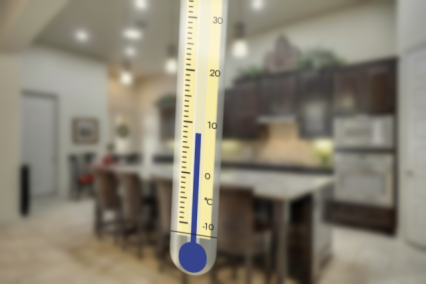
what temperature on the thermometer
8 °C
